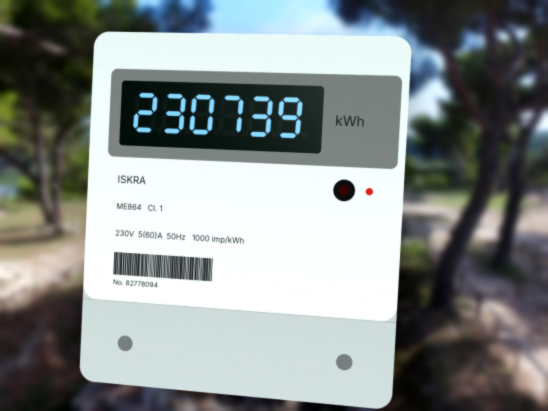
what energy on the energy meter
230739 kWh
